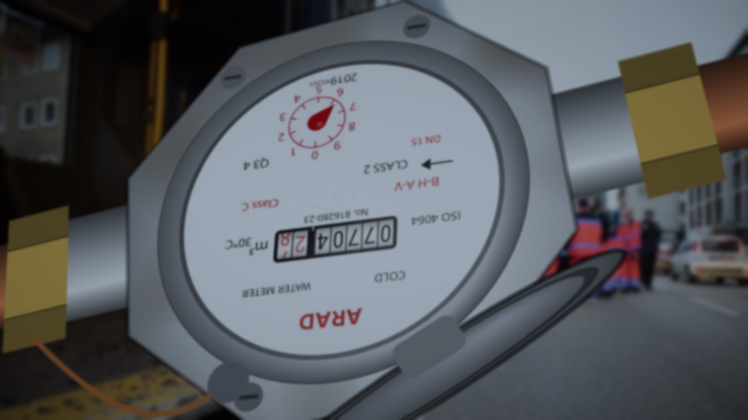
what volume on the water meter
7704.276 m³
